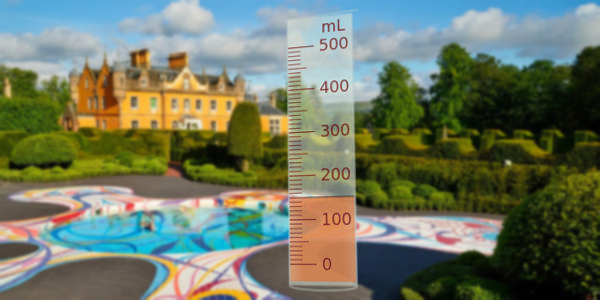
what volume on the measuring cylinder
150 mL
